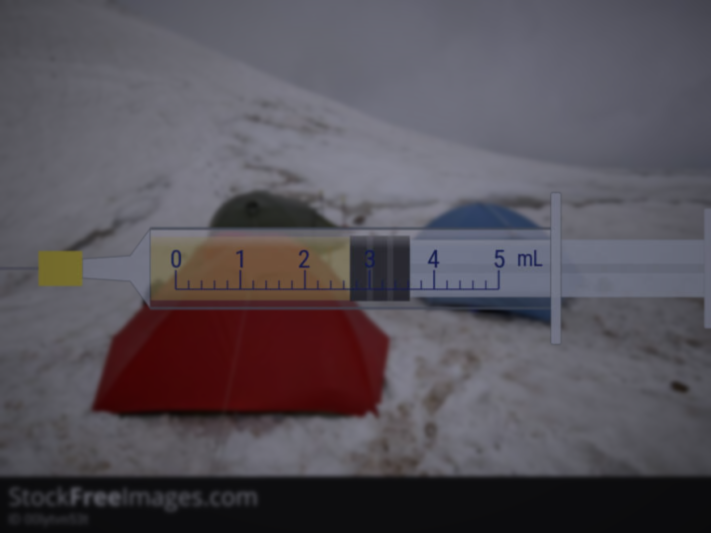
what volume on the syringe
2.7 mL
